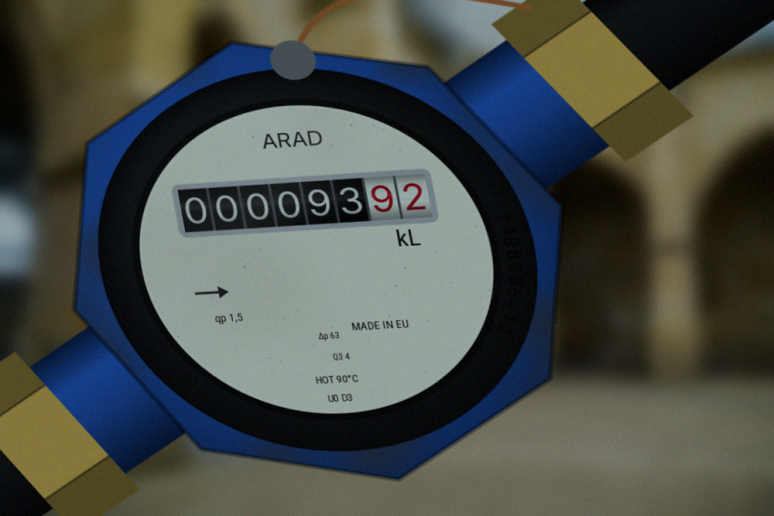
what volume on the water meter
93.92 kL
